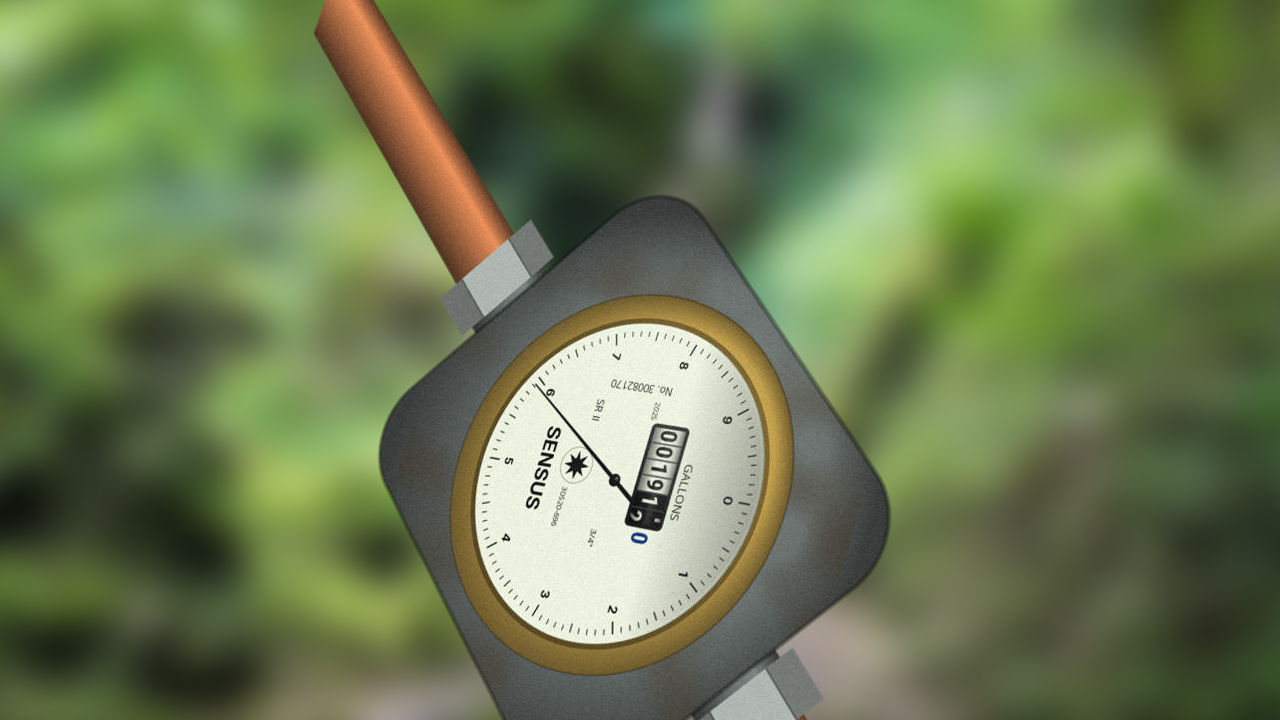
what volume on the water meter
19115.9 gal
